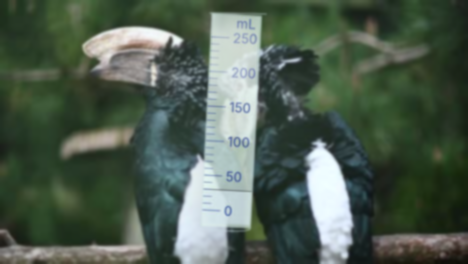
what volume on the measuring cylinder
30 mL
